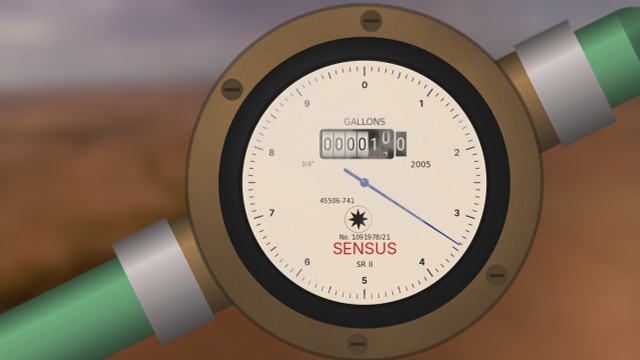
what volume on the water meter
103.4 gal
